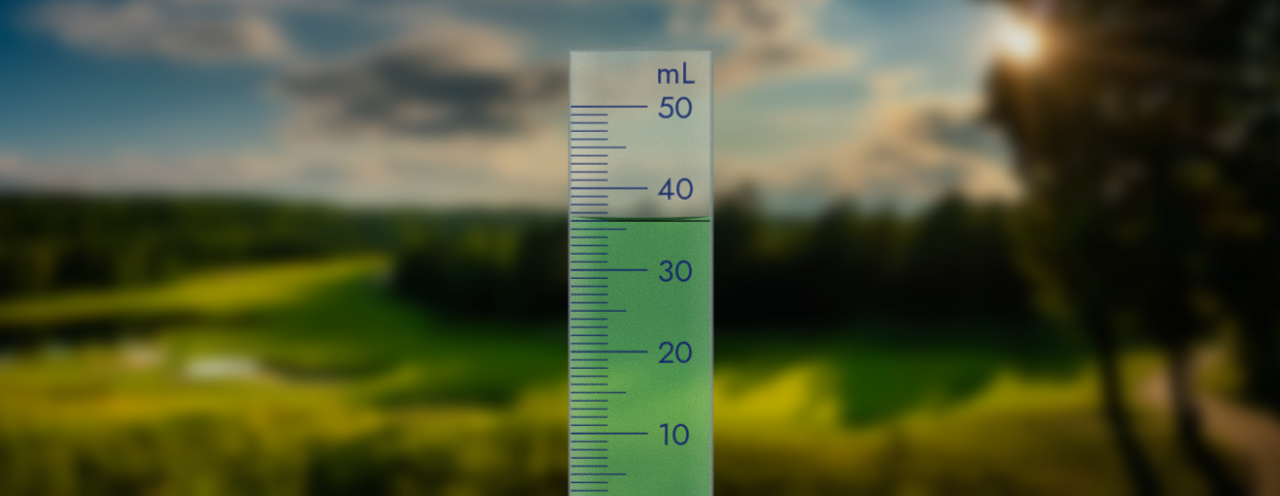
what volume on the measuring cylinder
36 mL
